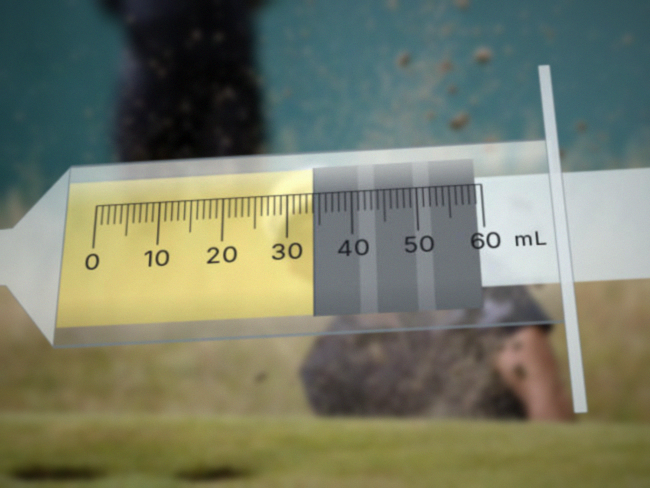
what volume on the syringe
34 mL
